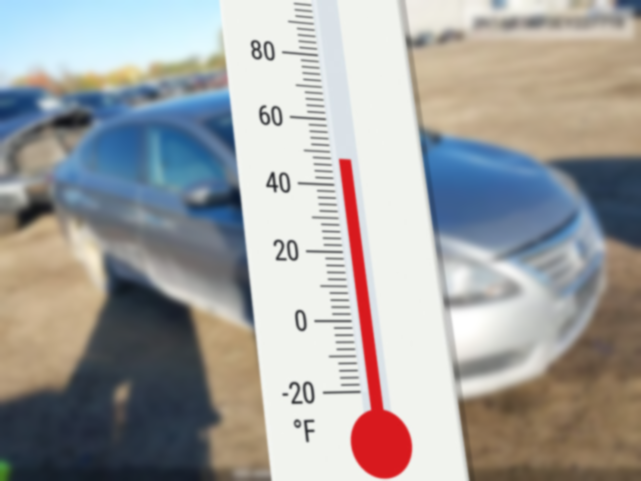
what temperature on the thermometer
48 °F
